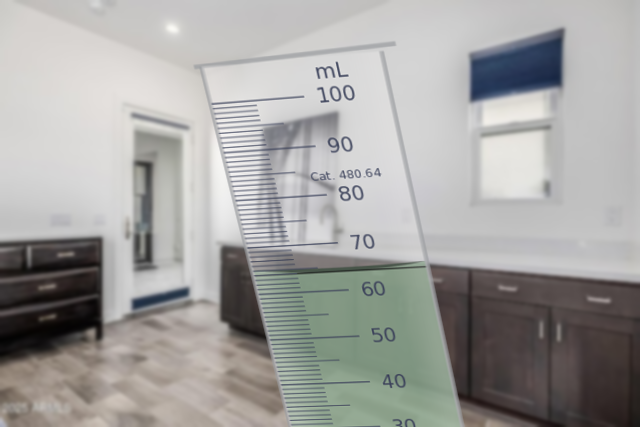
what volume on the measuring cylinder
64 mL
